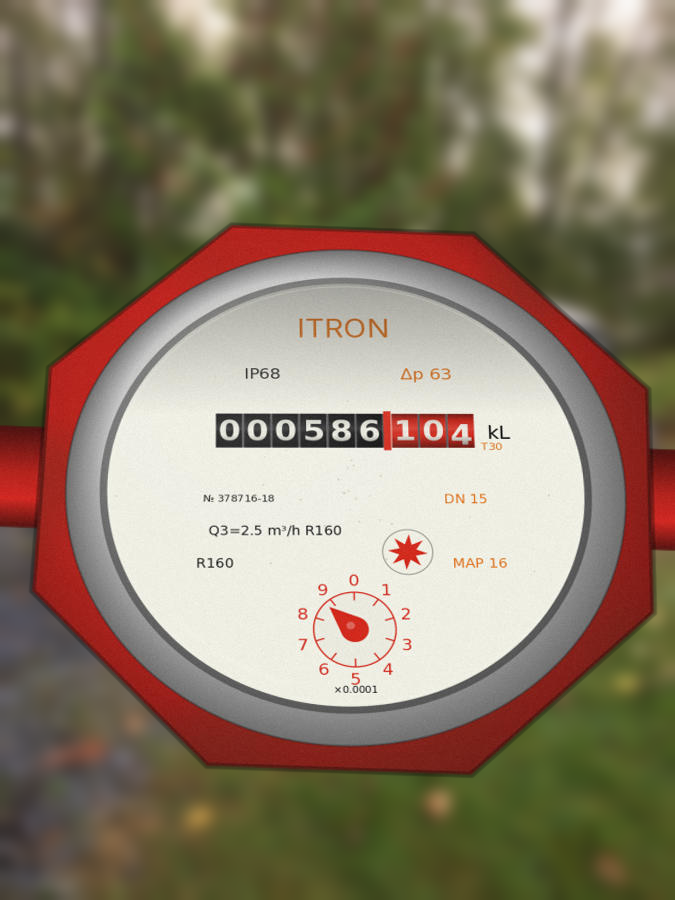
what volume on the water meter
586.1038 kL
